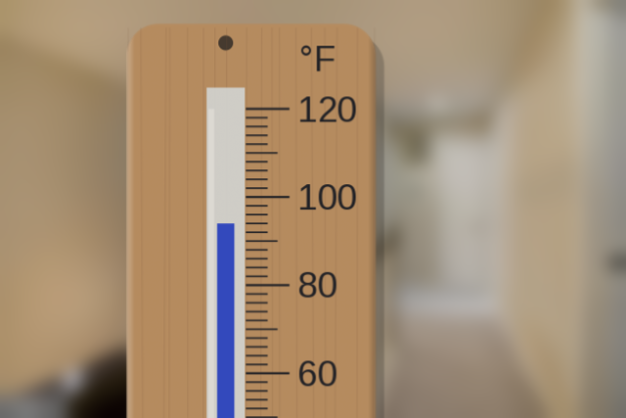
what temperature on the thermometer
94 °F
